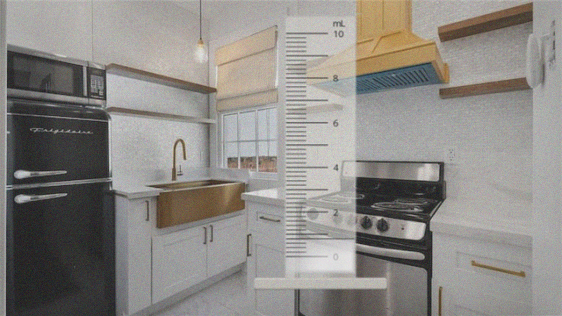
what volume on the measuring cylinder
0.8 mL
